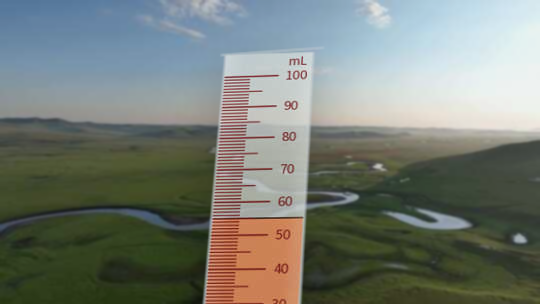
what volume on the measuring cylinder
55 mL
